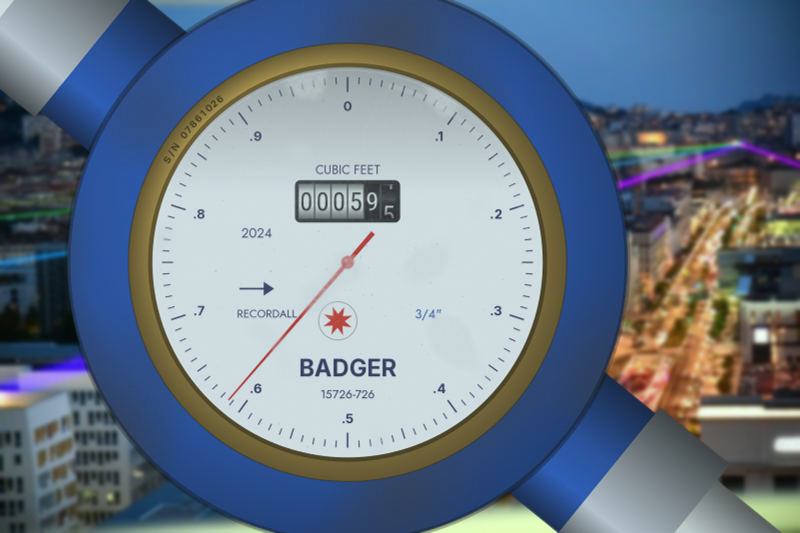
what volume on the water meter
594.61 ft³
